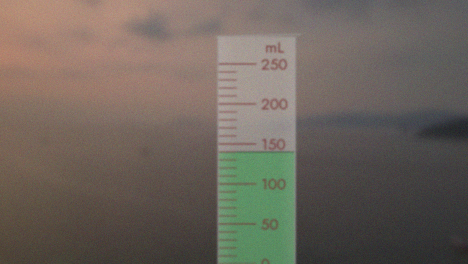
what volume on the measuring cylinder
140 mL
